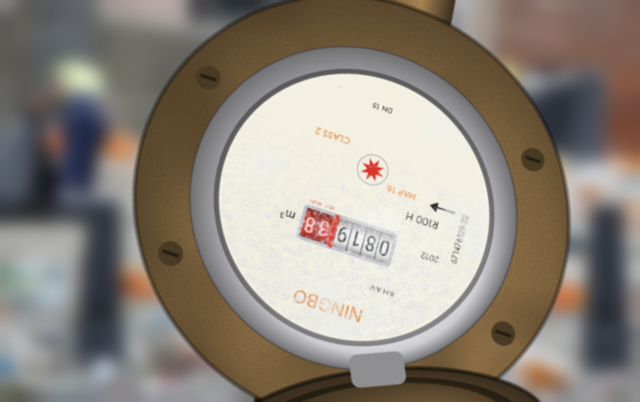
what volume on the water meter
819.38 m³
